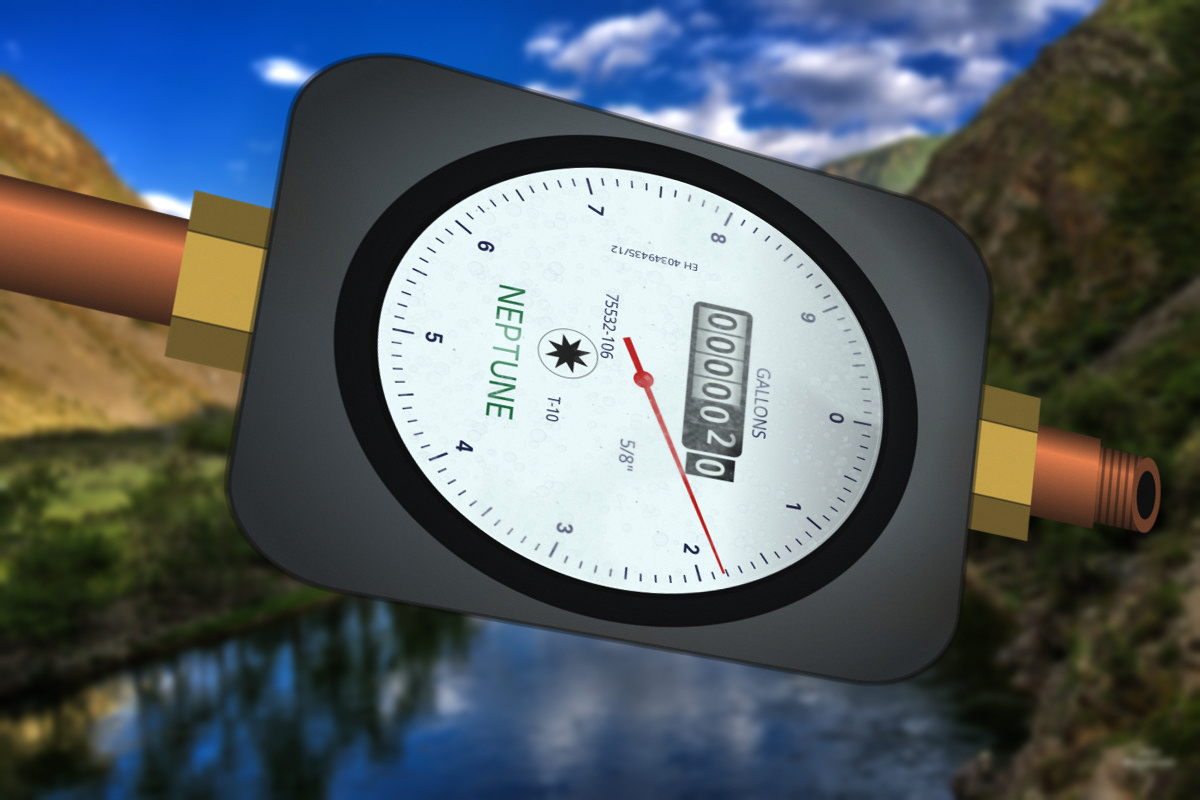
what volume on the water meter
21.8 gal
